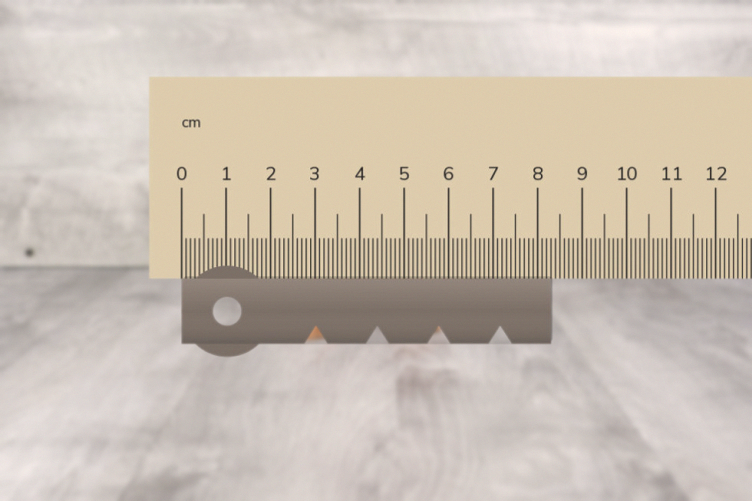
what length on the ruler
8.3 cm
